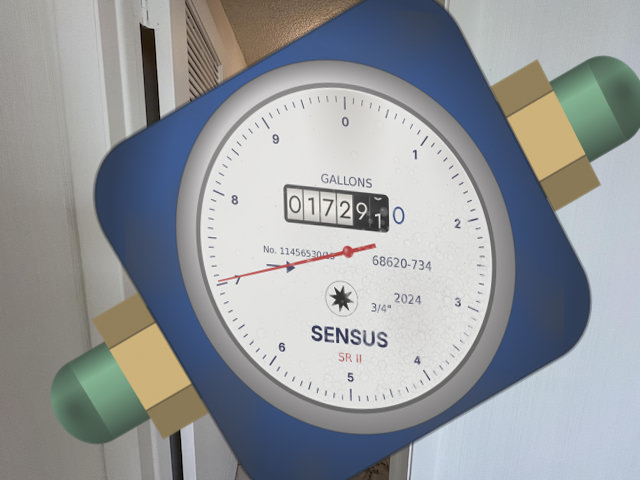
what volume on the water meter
172907.0 gal
